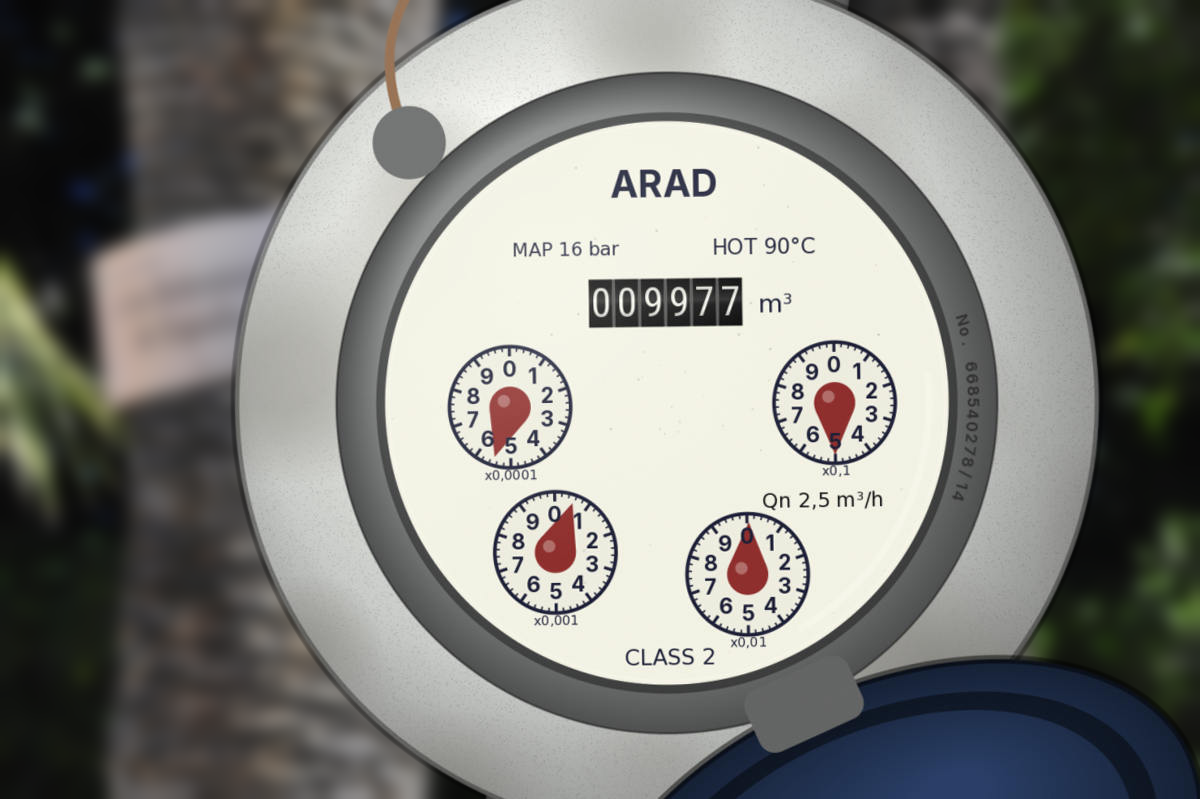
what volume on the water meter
9977.5005 m³
